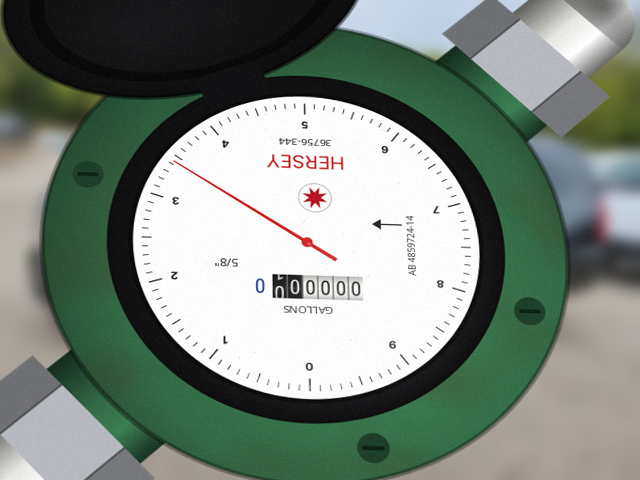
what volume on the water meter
3.4 gal
